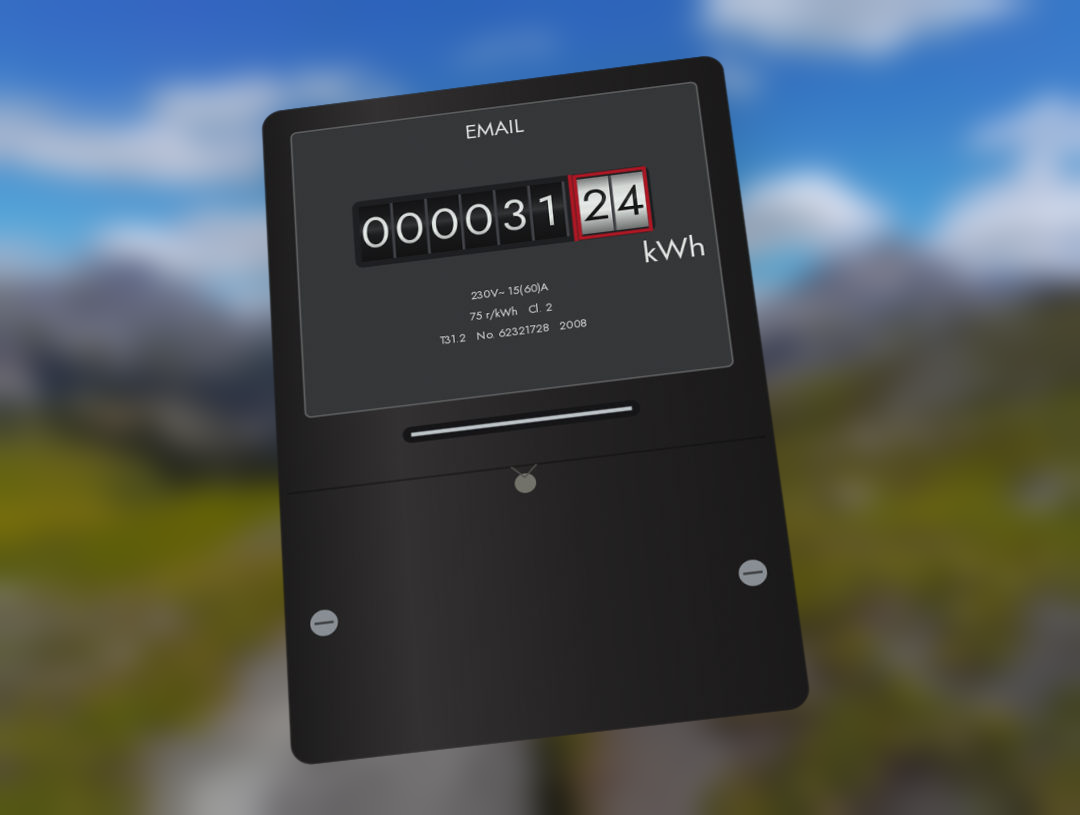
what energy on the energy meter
31.24 kWh
